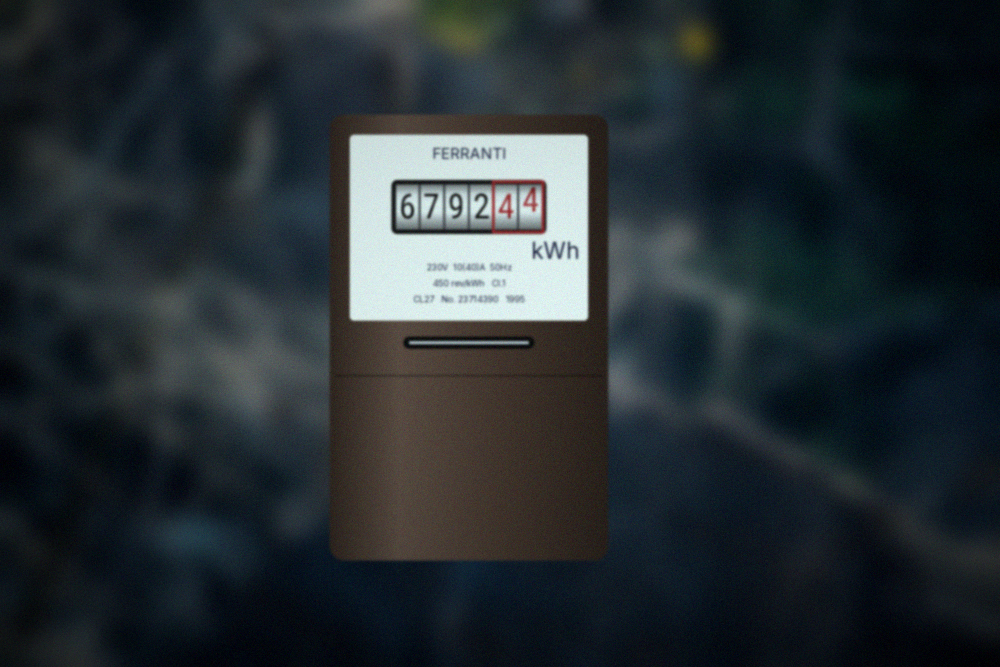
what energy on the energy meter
6792.44 kWh
